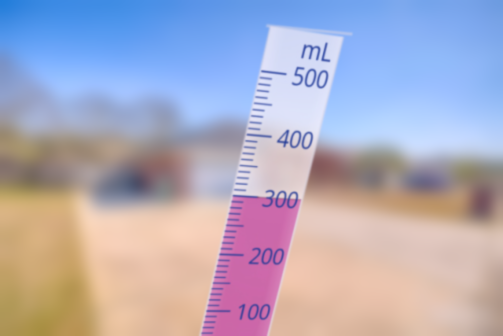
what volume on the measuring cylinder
300 mL
